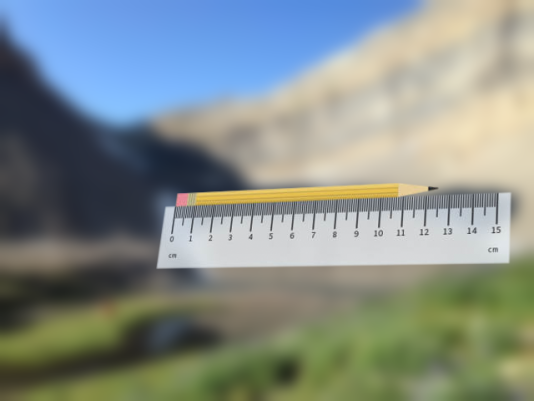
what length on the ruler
12.5 cm
